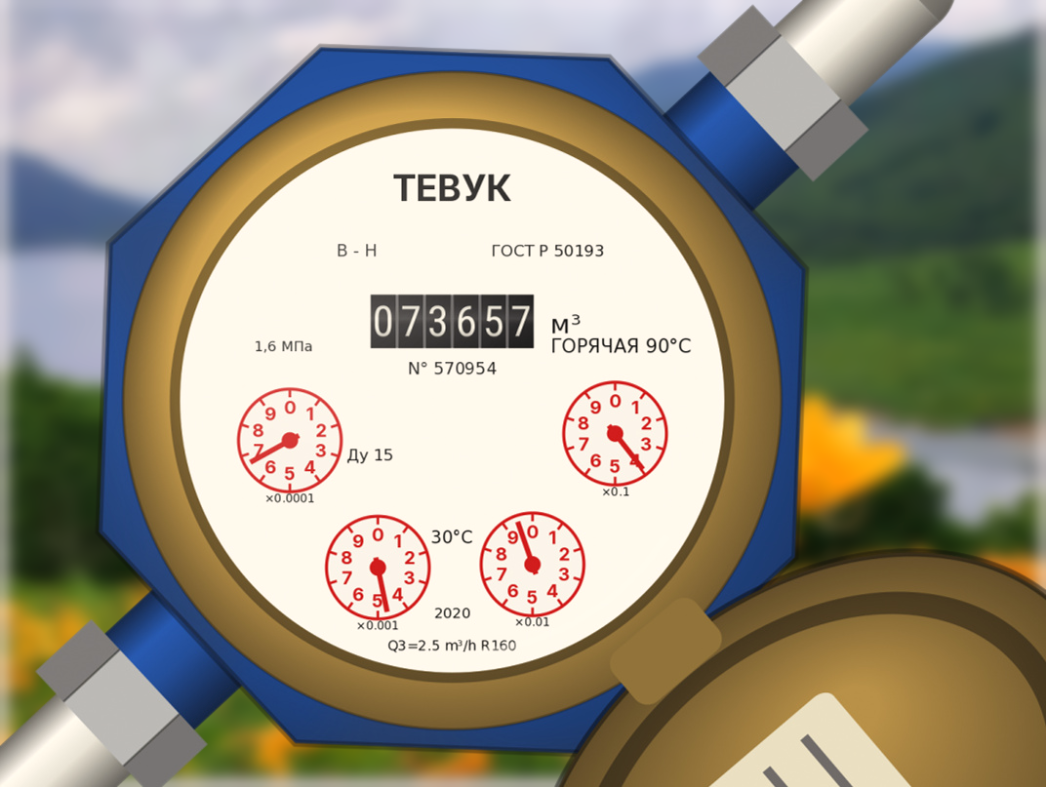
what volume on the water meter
73657.3946 m³
